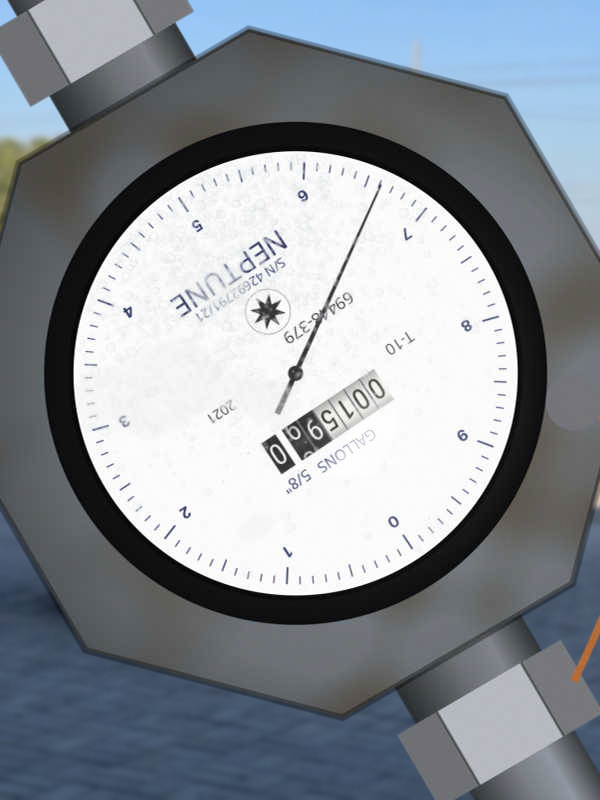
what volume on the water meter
15986.6 gal
